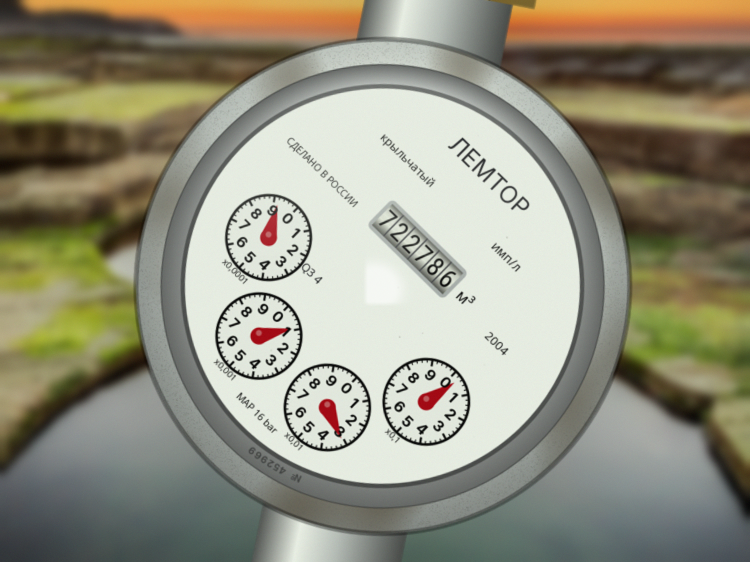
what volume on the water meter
722786.0309 m³
